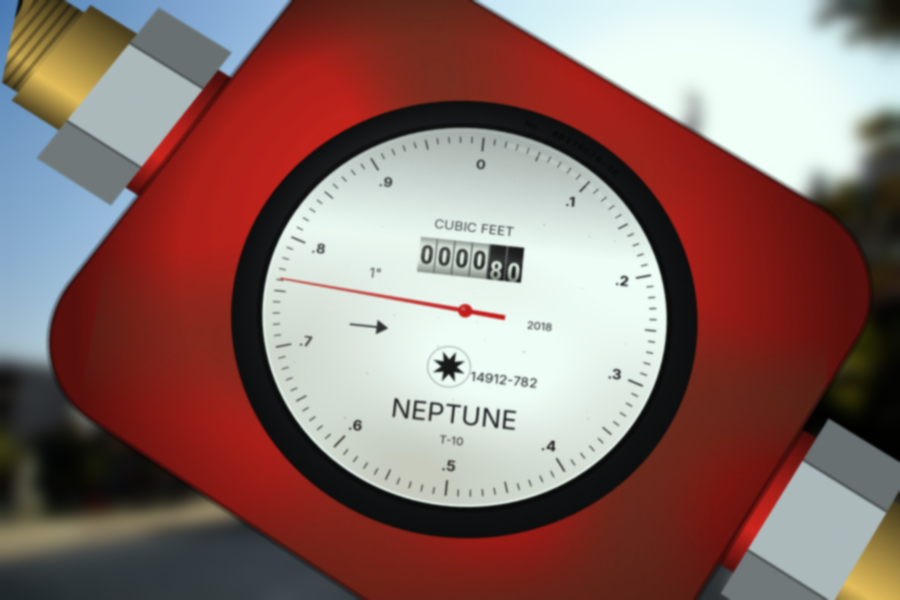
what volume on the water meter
79.76 ft³
